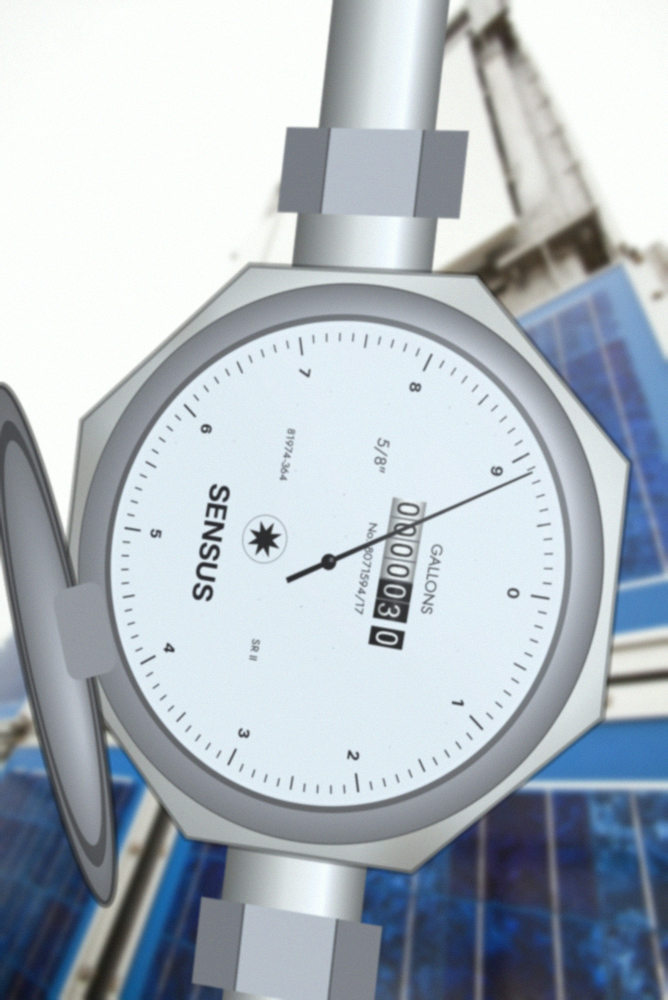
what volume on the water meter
29.1 gal
